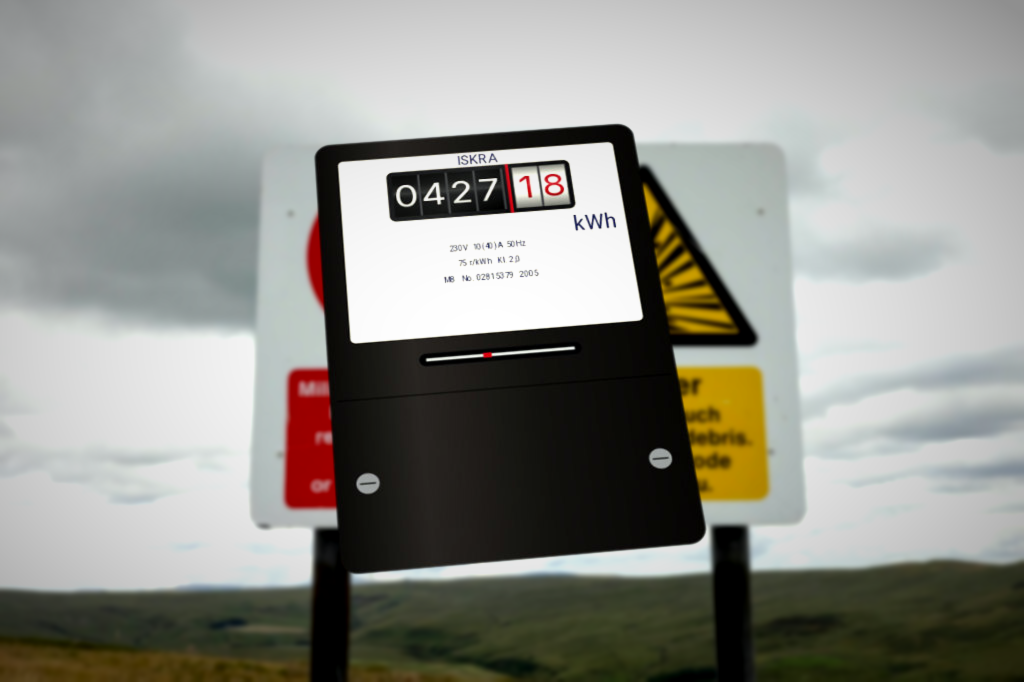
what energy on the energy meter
427.18 kWh
